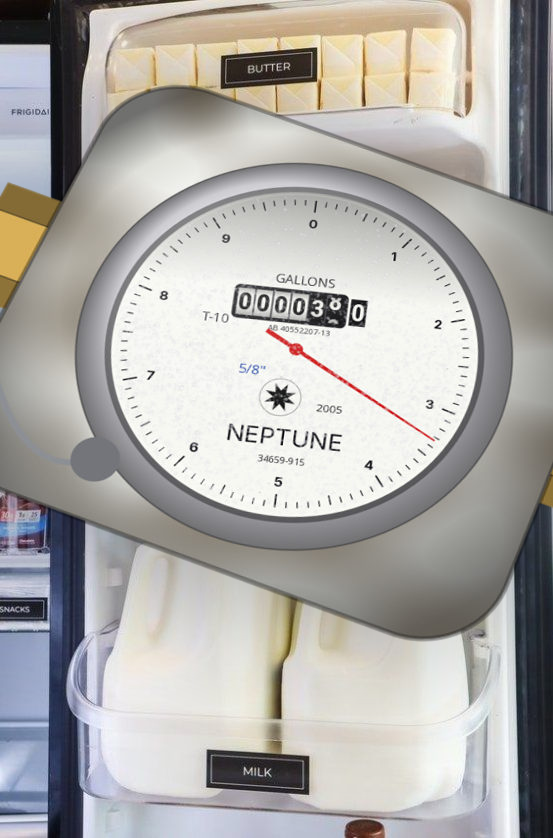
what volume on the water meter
383.3 gal
